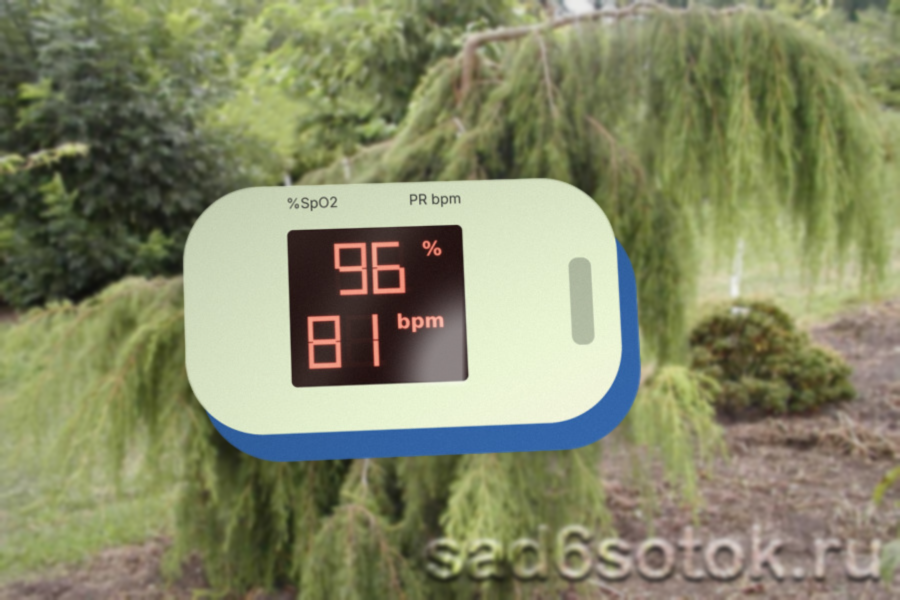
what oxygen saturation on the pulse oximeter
96 %
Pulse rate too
81 bpm
